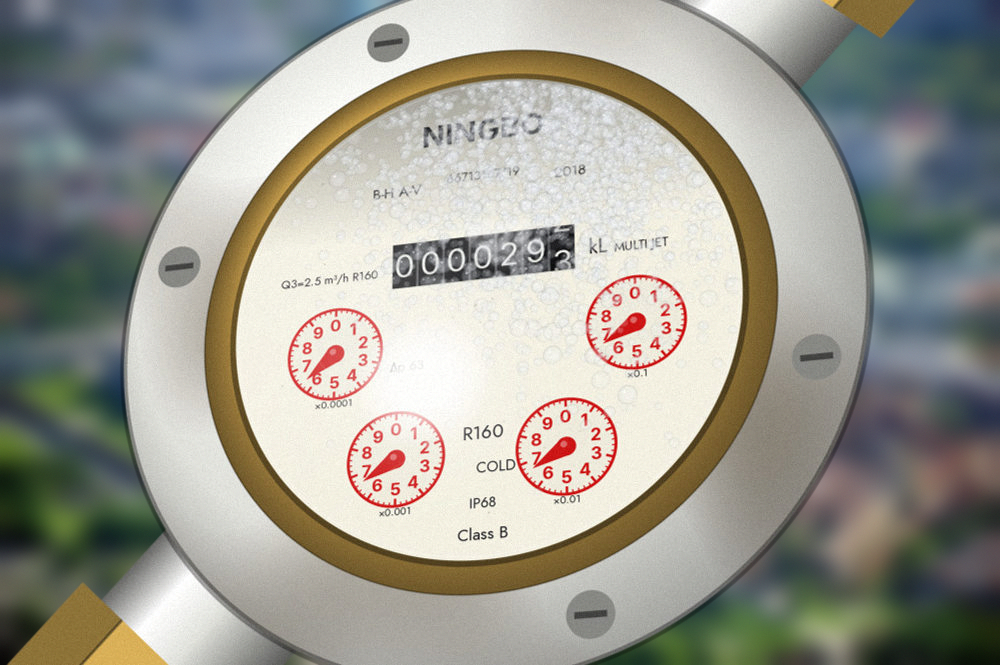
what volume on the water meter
292.6666 kL
